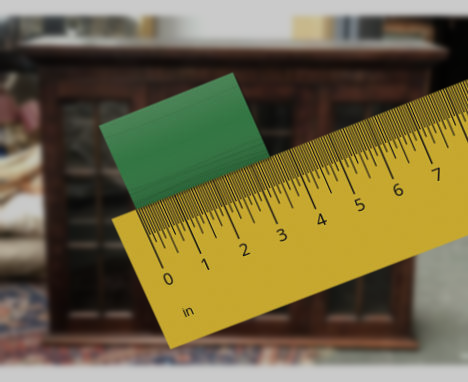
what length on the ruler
3.5 in
